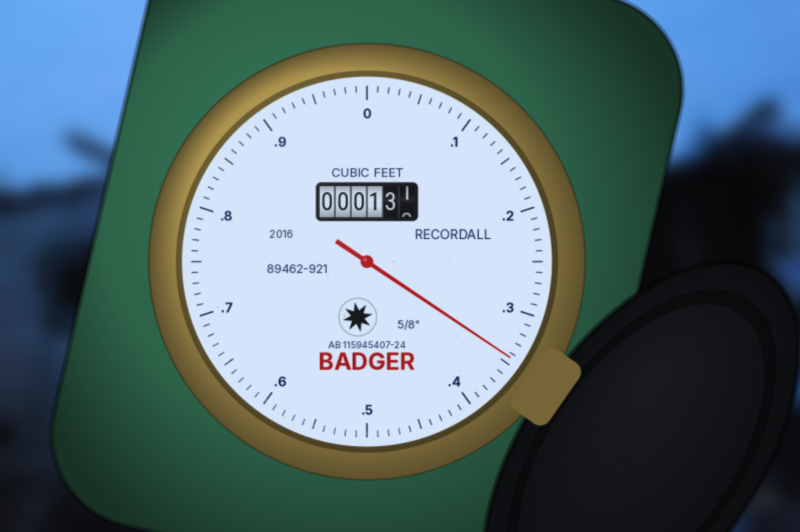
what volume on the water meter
131.34 ft³
